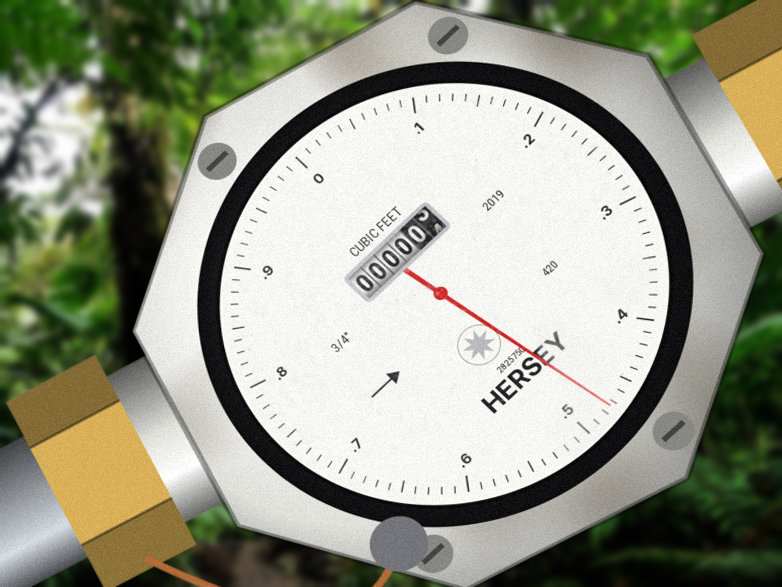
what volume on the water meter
3.47 ft³
